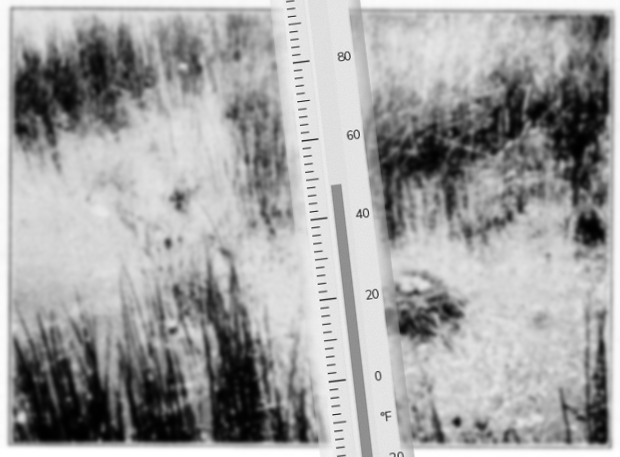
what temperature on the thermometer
48 °F
